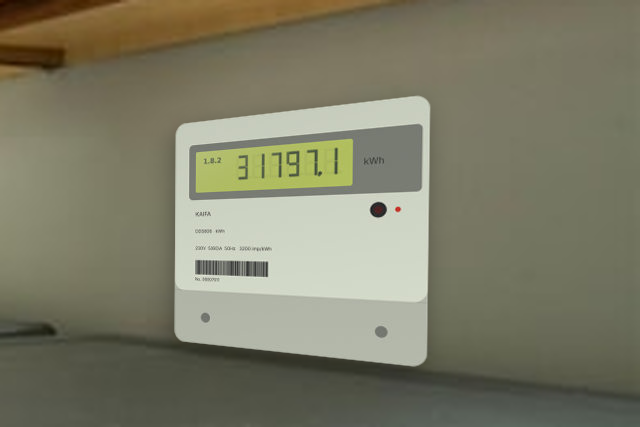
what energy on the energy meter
31797.1 kWh
